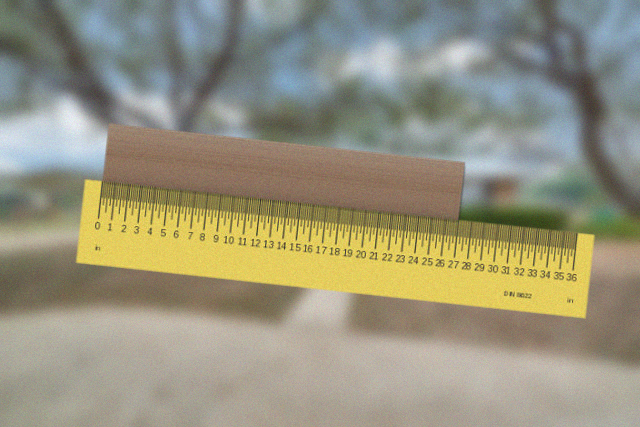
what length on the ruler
27 in
